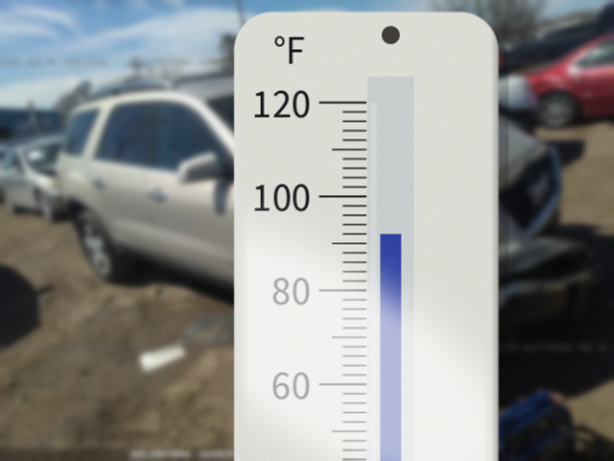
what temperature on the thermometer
92 °F
